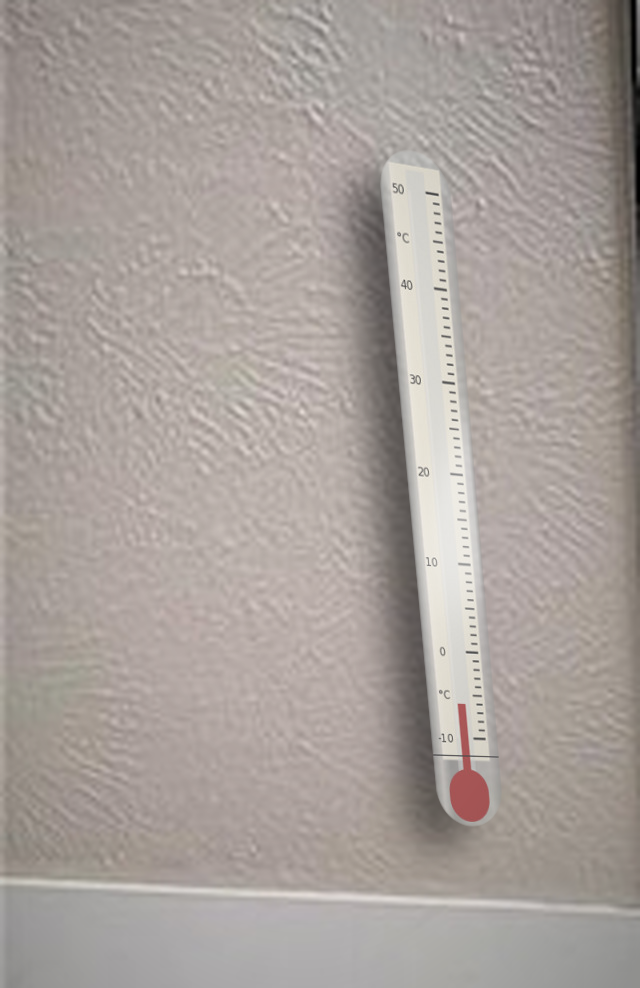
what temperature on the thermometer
-6 °C
